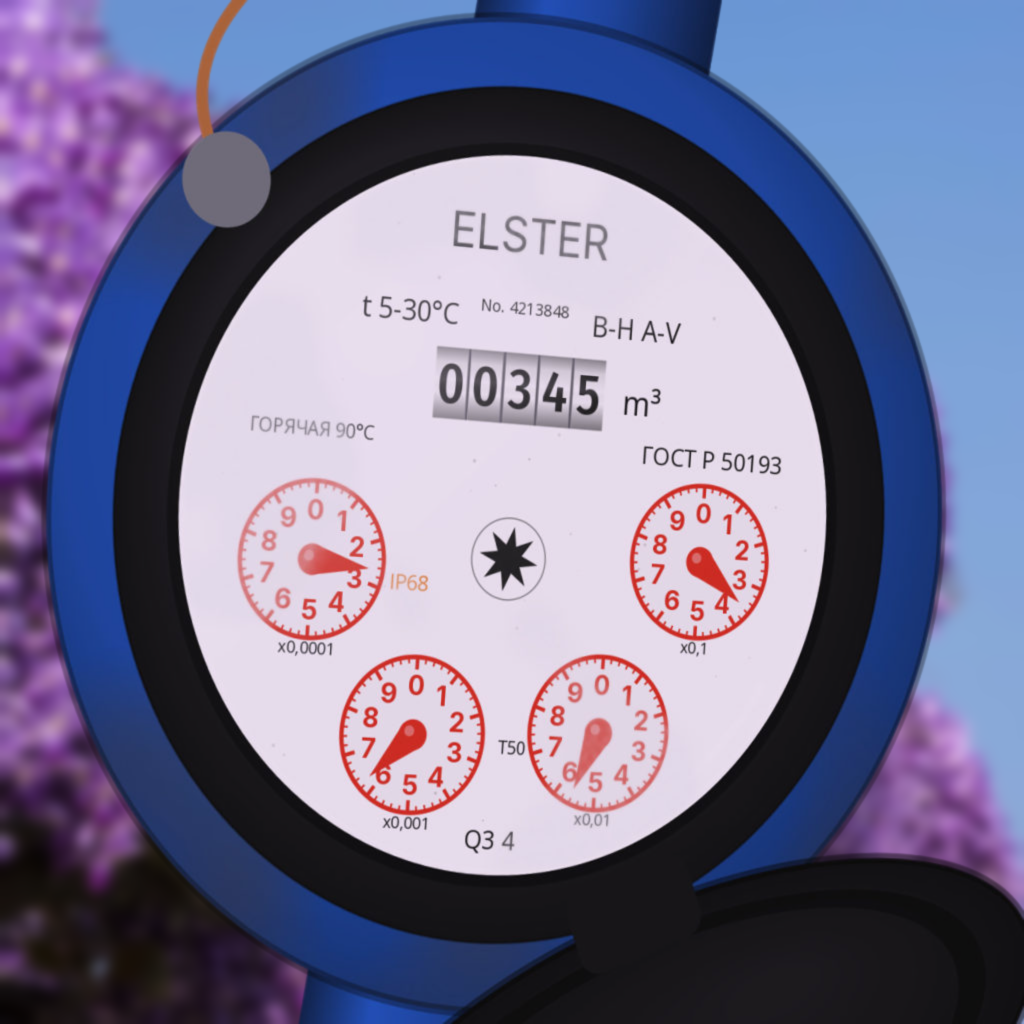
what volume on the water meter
345.3562 m³
